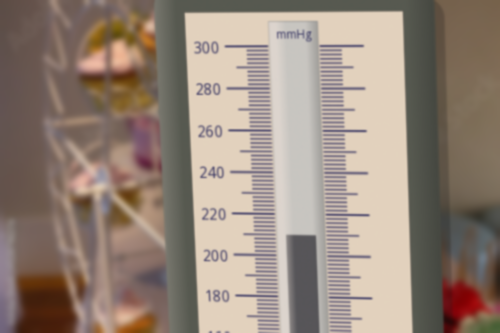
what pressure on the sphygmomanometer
210 mmHg
